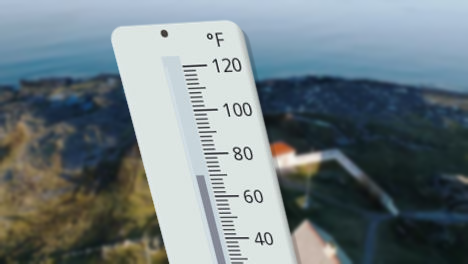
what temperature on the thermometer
70 °F
